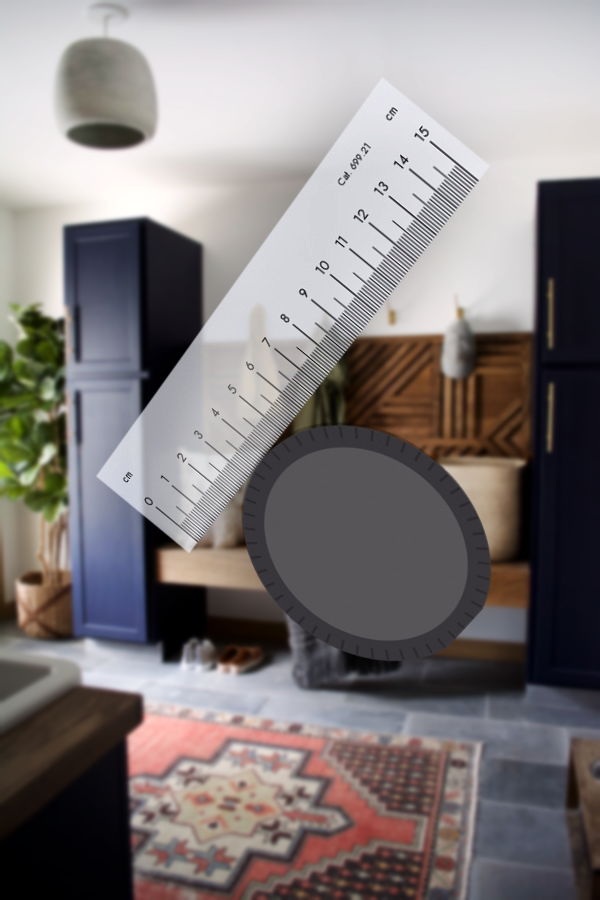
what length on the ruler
7.5 cm
